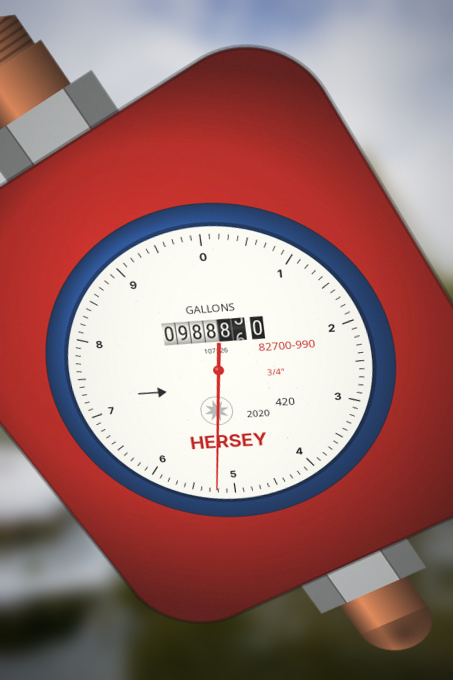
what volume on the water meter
988855.2 gal
